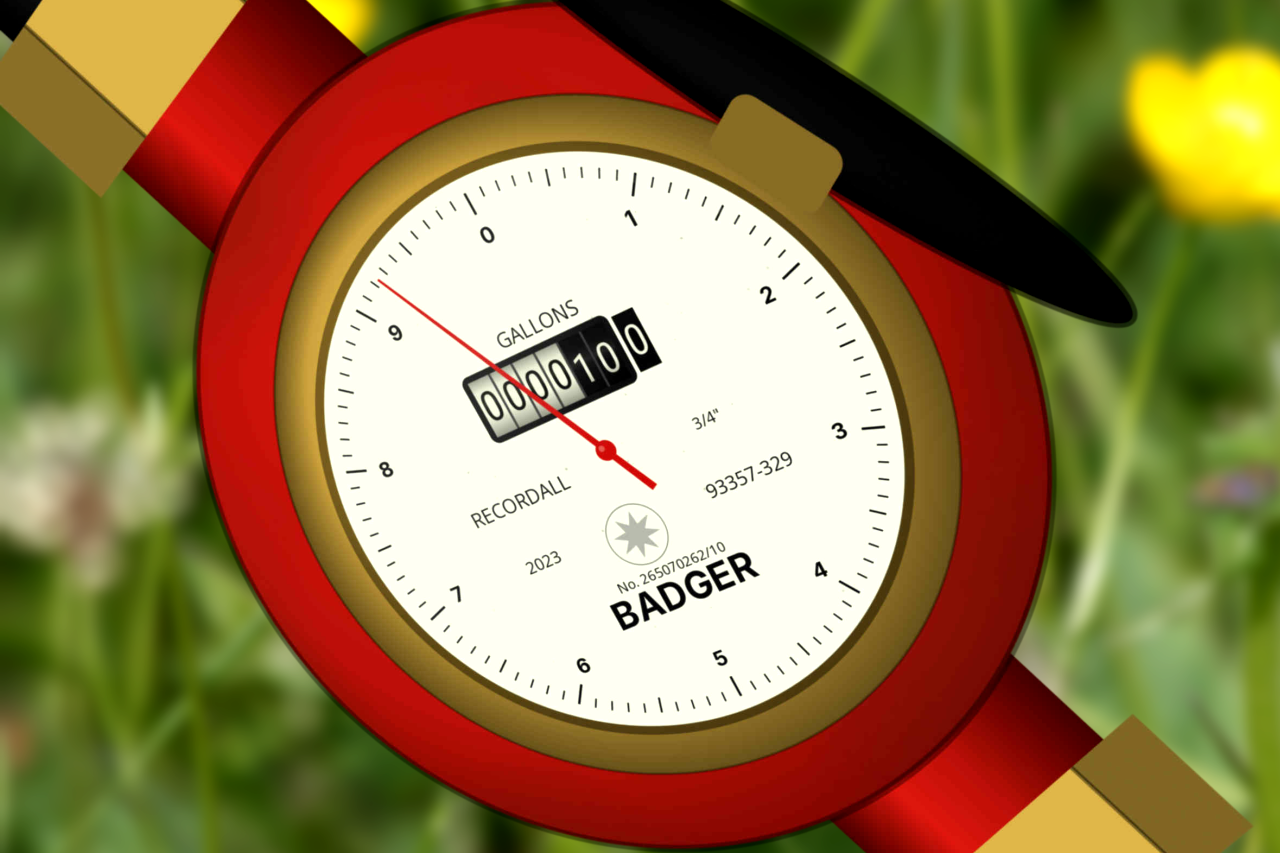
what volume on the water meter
99.2 gal
